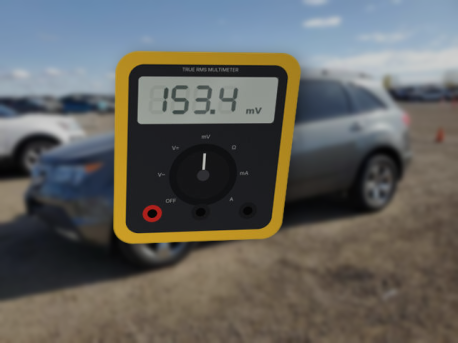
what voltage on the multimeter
153.4 mV
